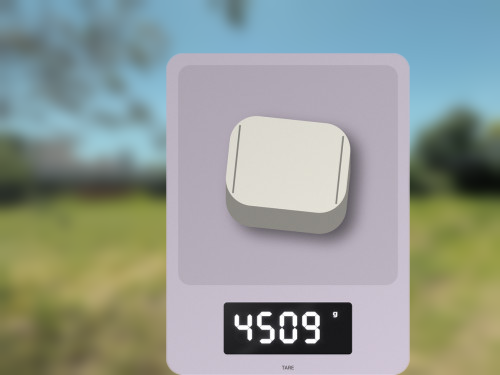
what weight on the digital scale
4509 g
